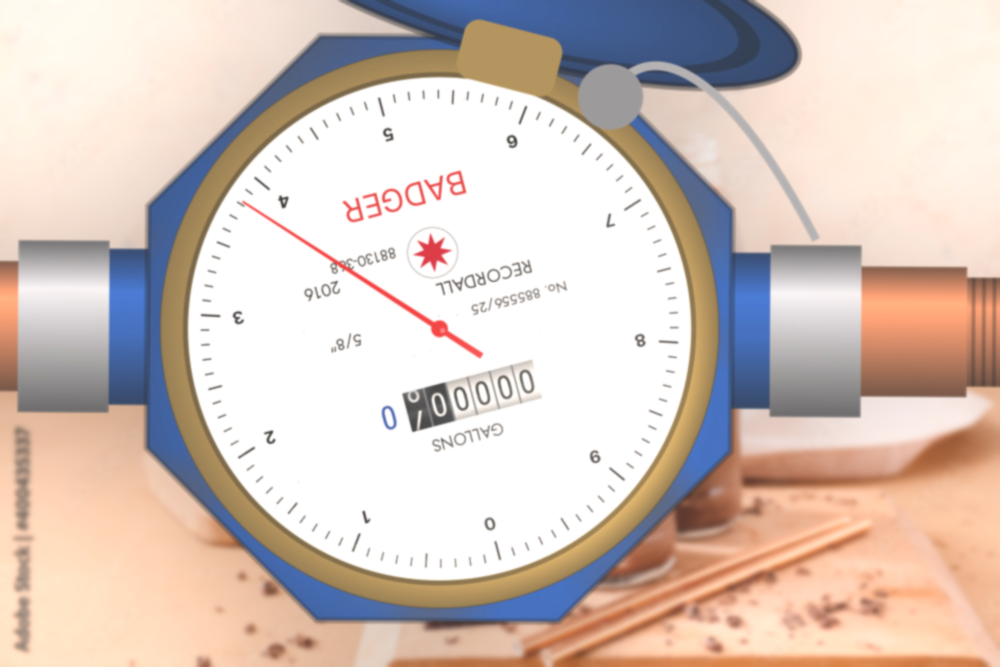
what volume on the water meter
73.8 gal
